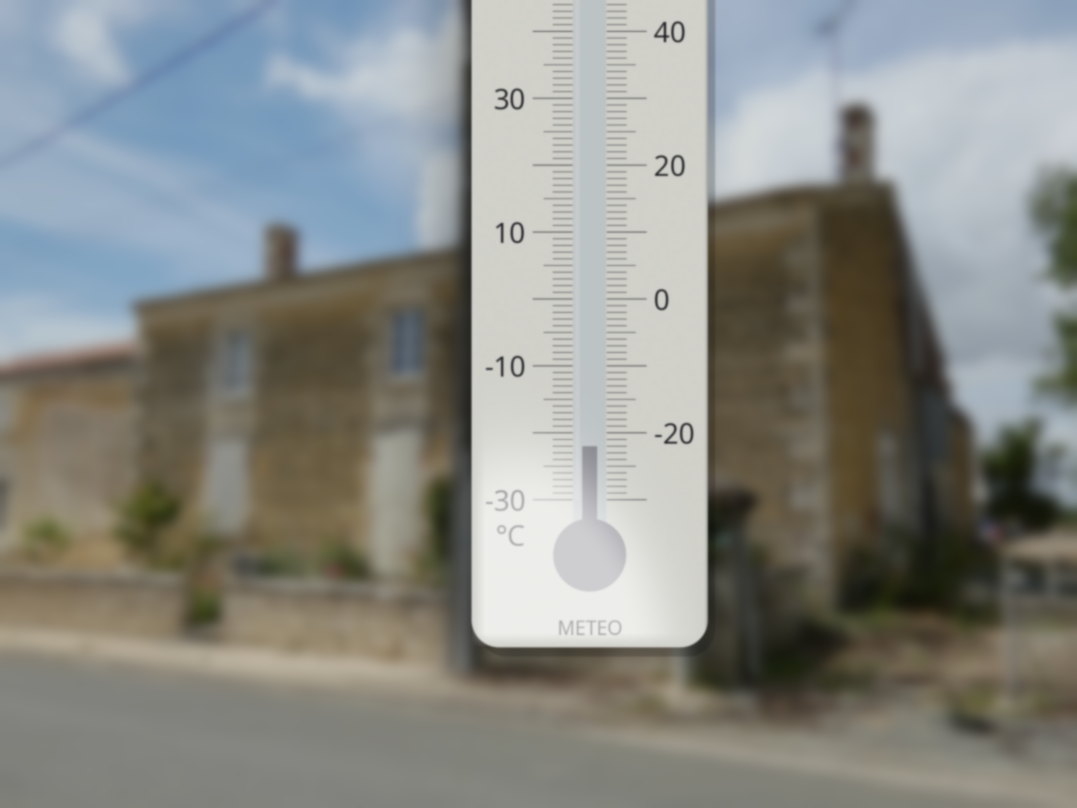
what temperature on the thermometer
-22 °C
